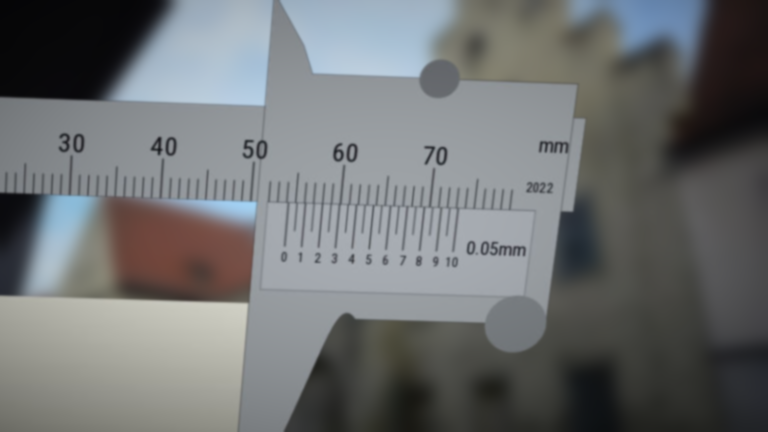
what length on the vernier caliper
54.2 mm
